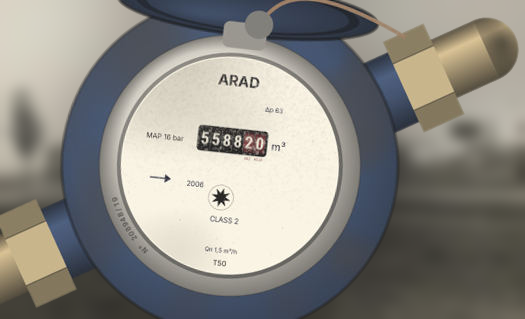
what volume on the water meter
5588.20 m³
